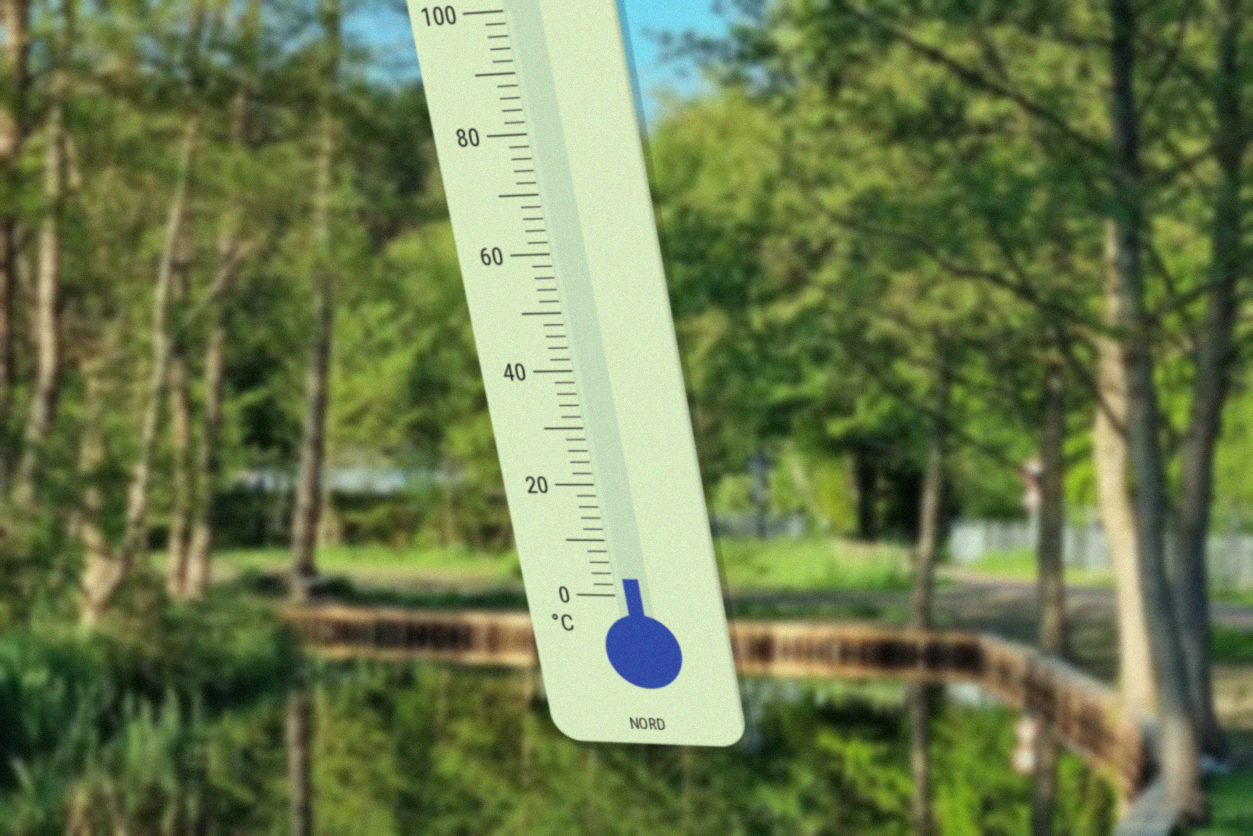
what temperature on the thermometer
3 °C
